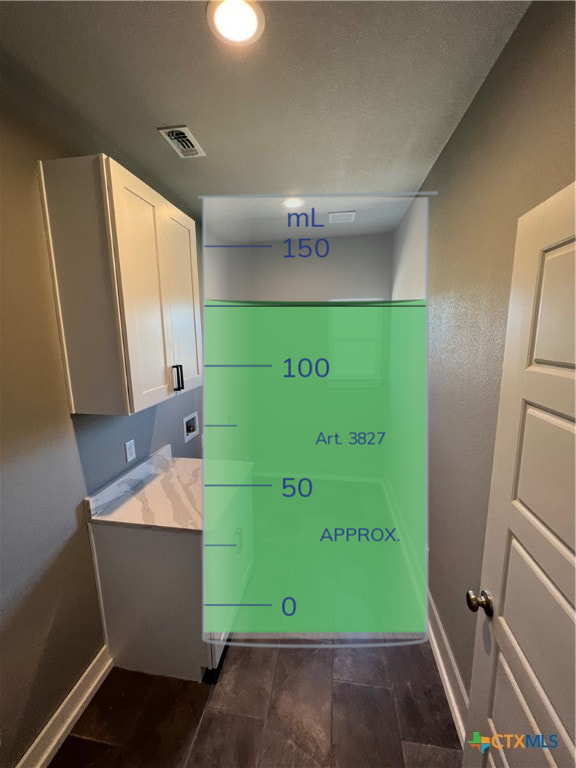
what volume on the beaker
125 mL
